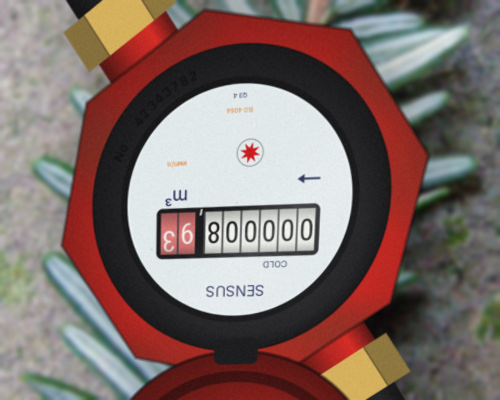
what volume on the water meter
8.93 m³
